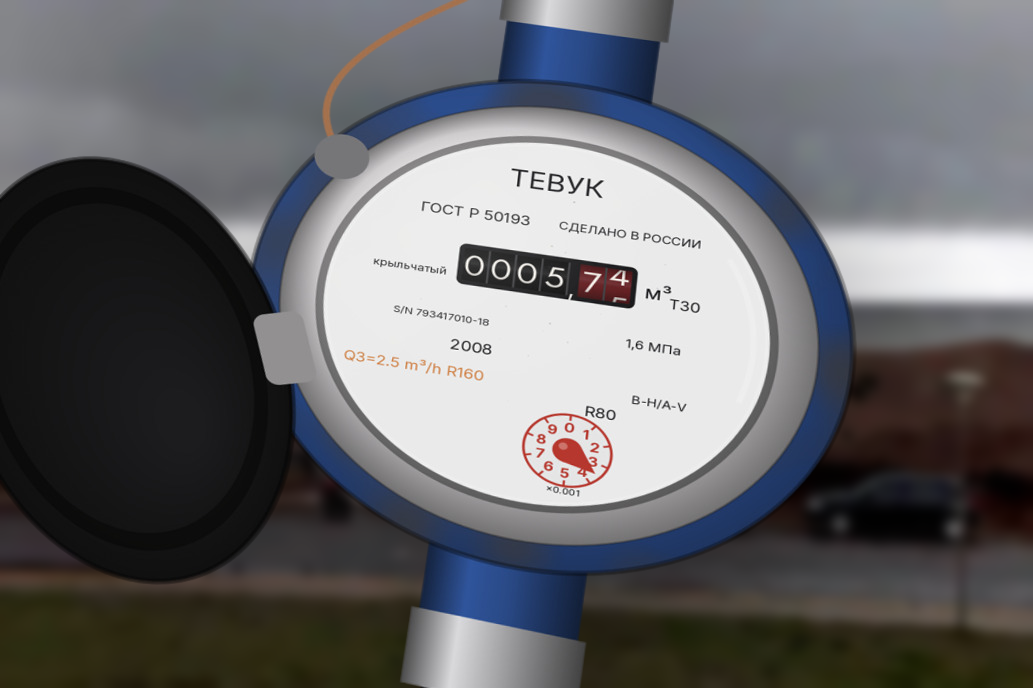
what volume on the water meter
5.743 m³
